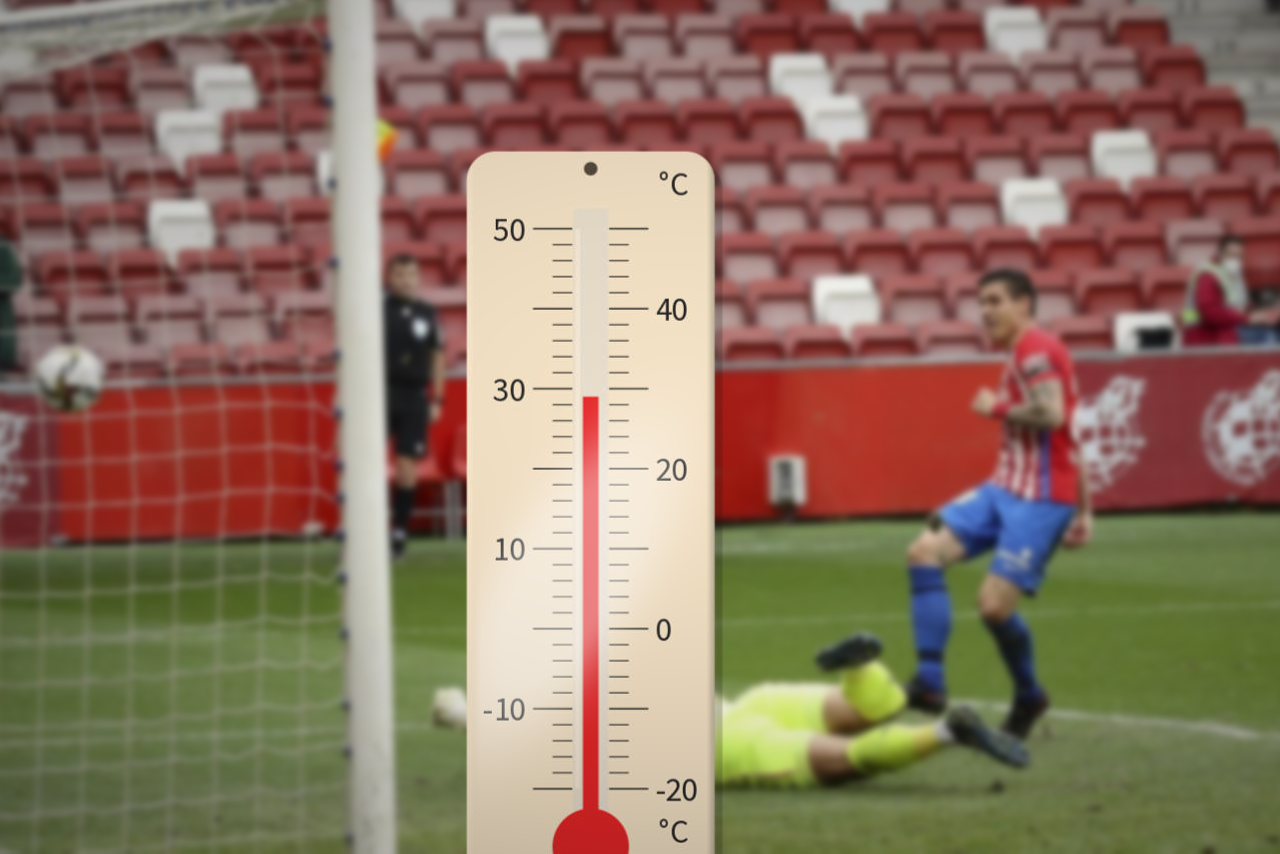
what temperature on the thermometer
29 °C
